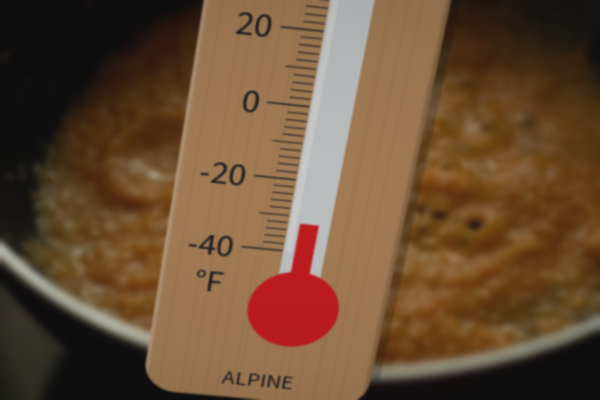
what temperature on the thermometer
-32 °F
